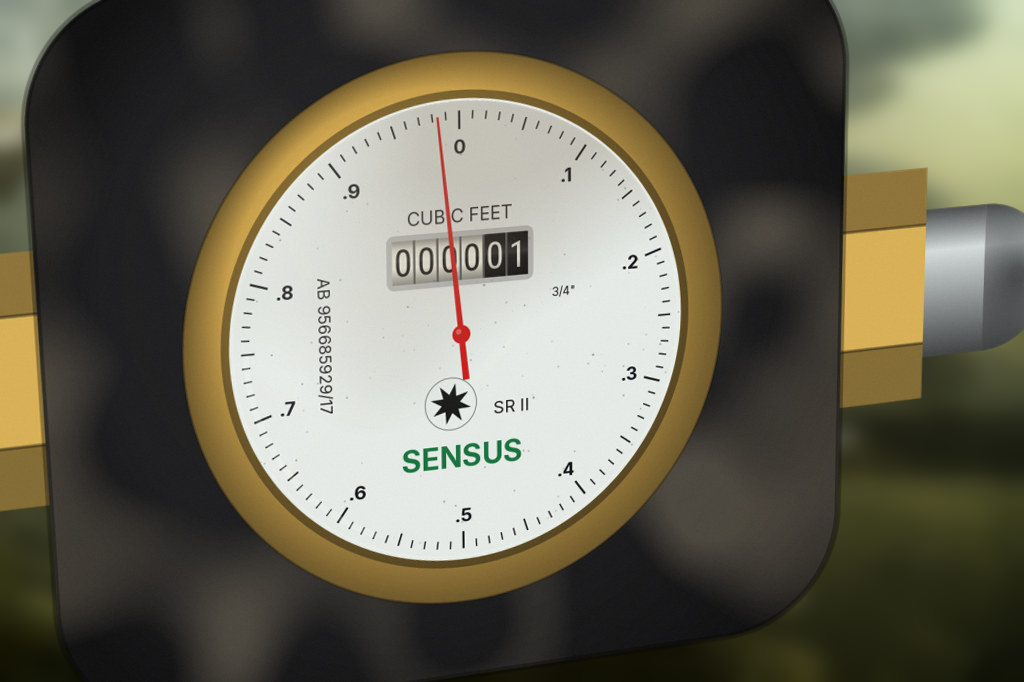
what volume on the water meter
0.98 ft³
